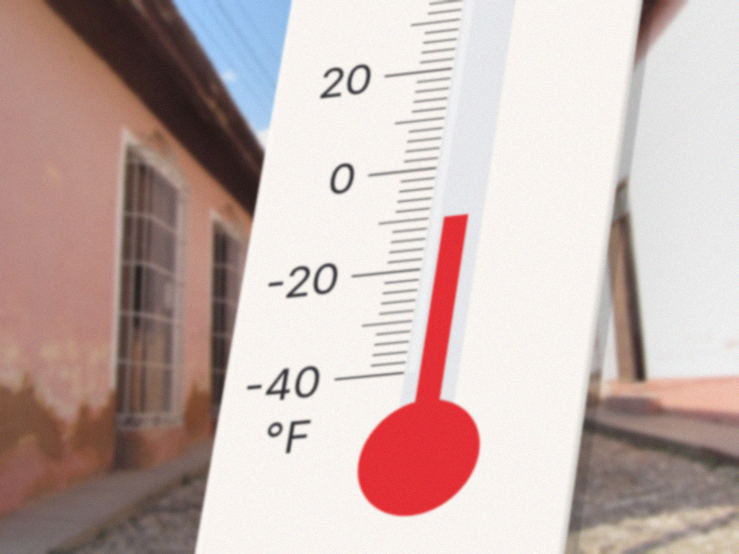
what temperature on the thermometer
-10 °F
